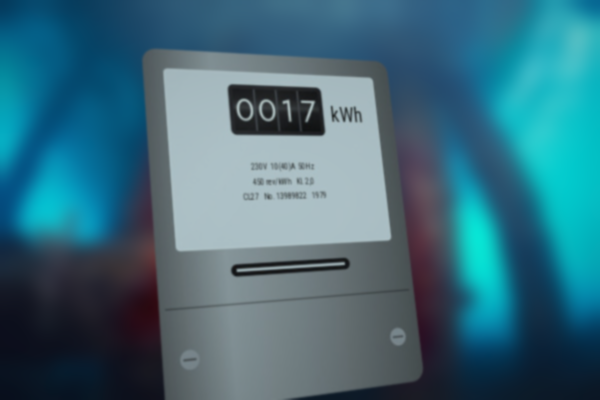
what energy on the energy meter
17 kWh
